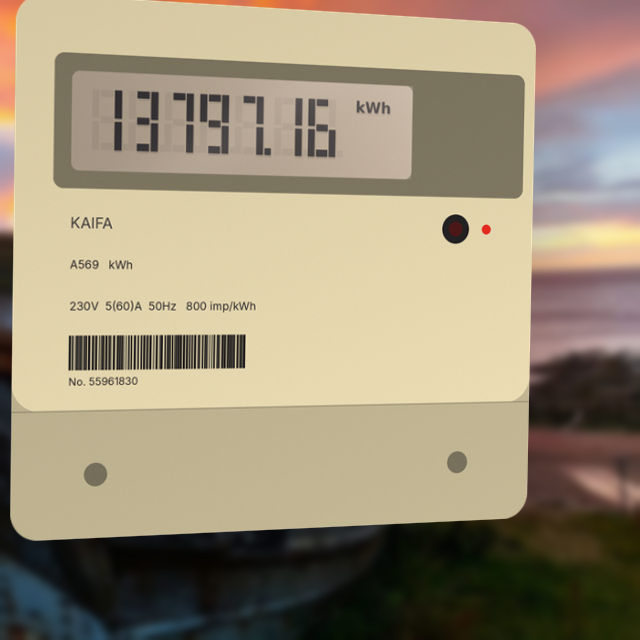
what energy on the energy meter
13797.16 kWh
